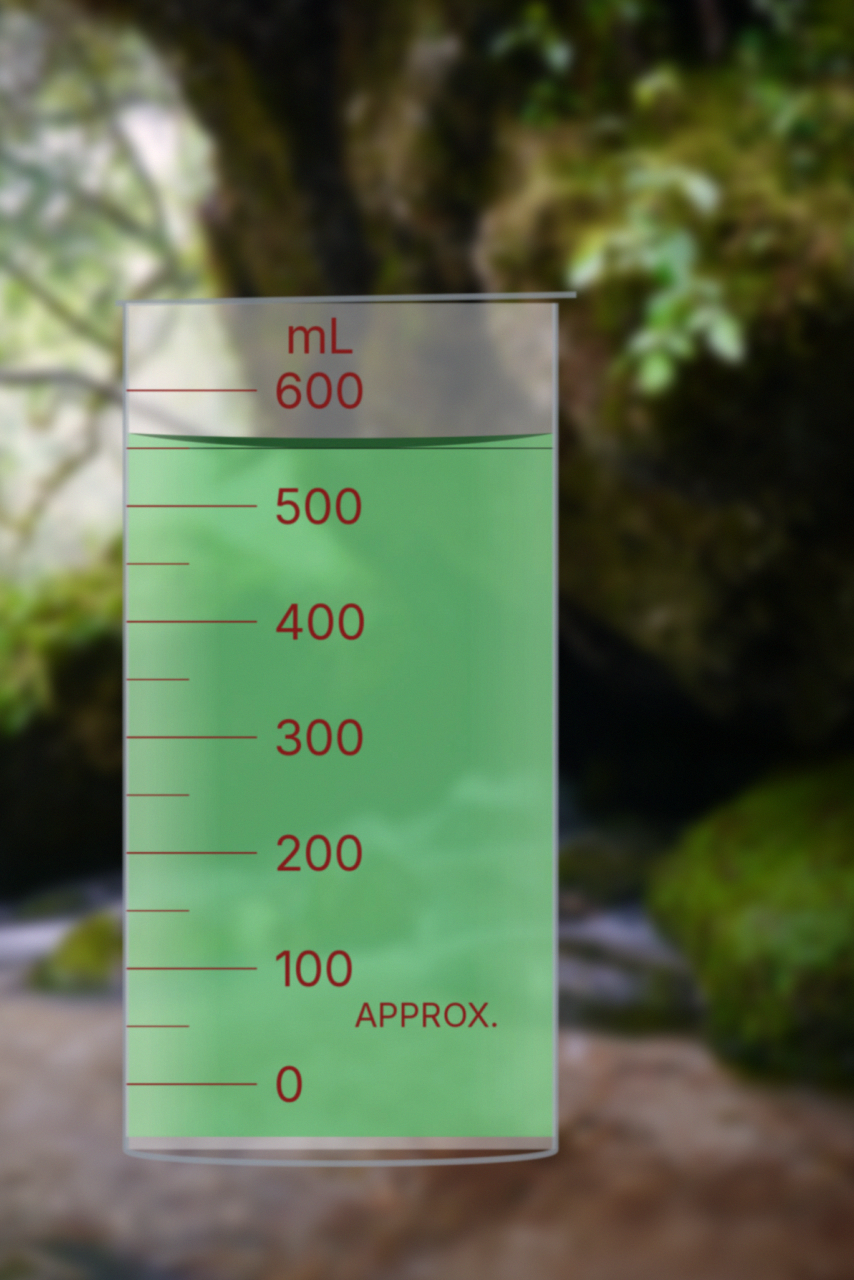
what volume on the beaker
550 mL
